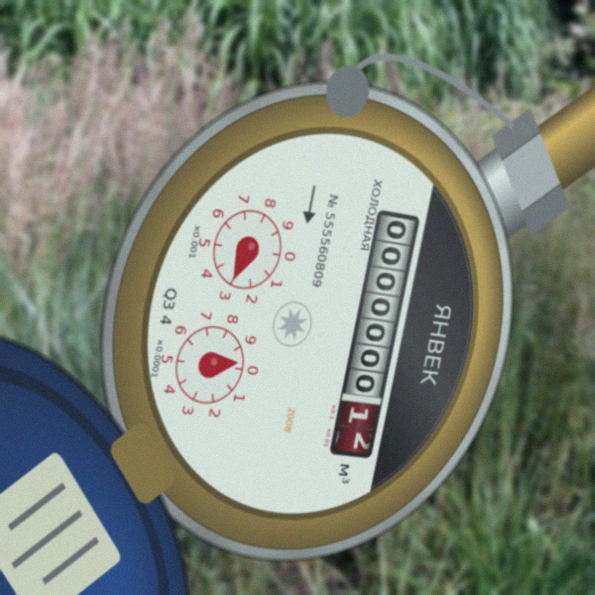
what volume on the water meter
0.1229 m³
